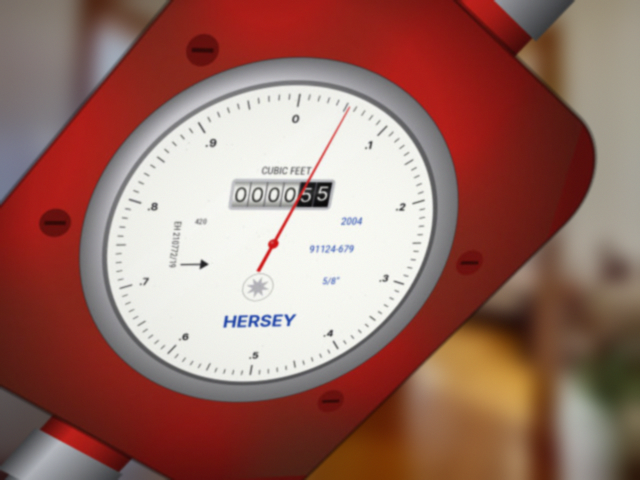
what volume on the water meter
55.05 ft³
